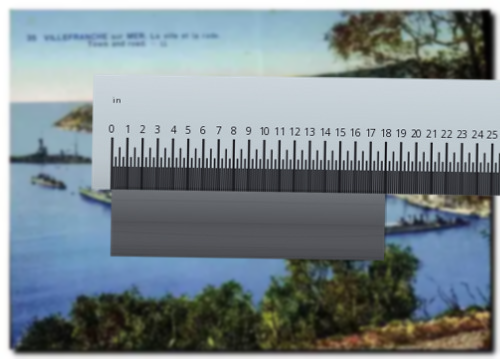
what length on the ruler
18 in
